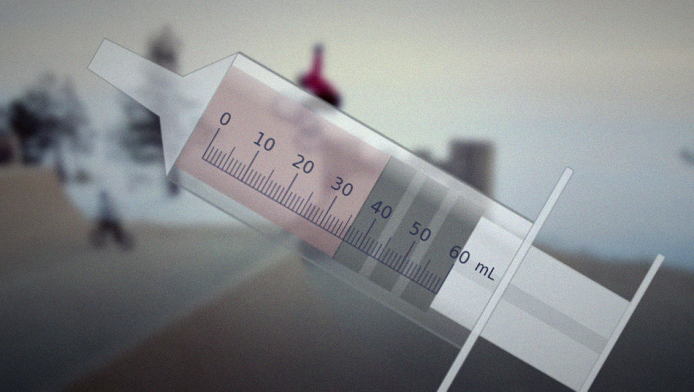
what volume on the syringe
36 mL
